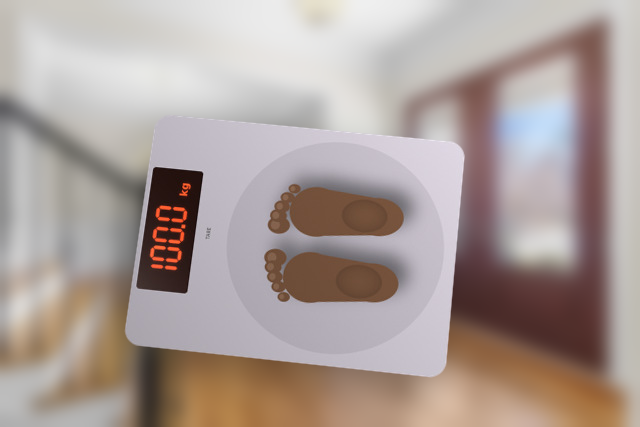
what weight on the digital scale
100.0 kg
